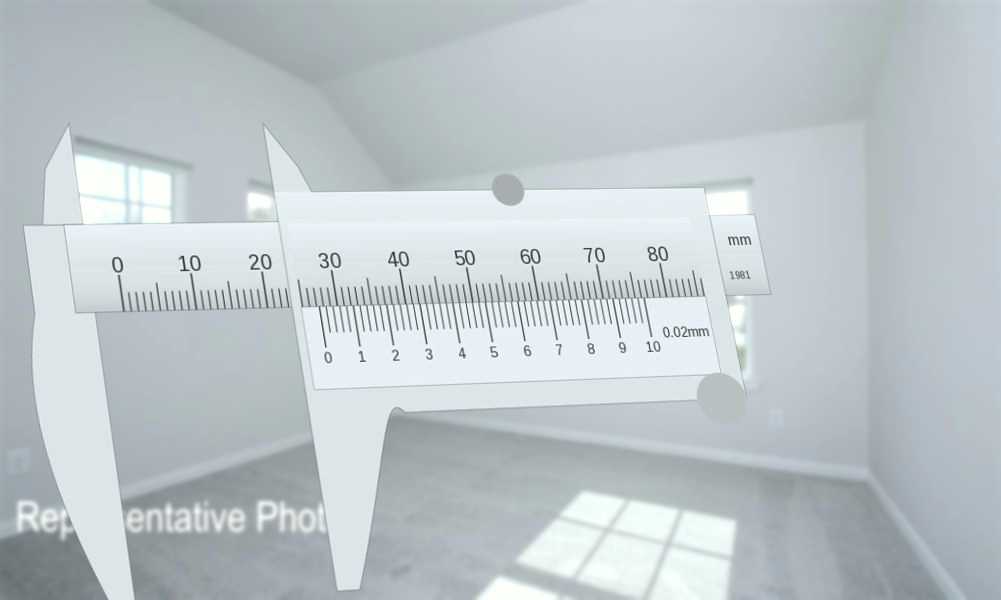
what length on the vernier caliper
27.4 mm
